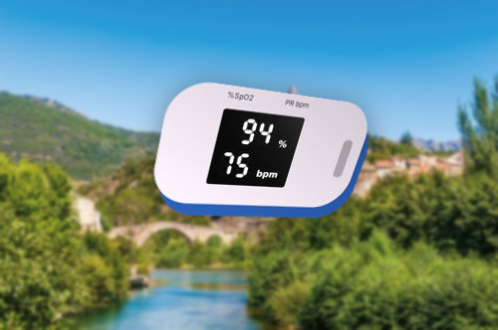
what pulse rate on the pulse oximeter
75 bpm
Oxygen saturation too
94 %
